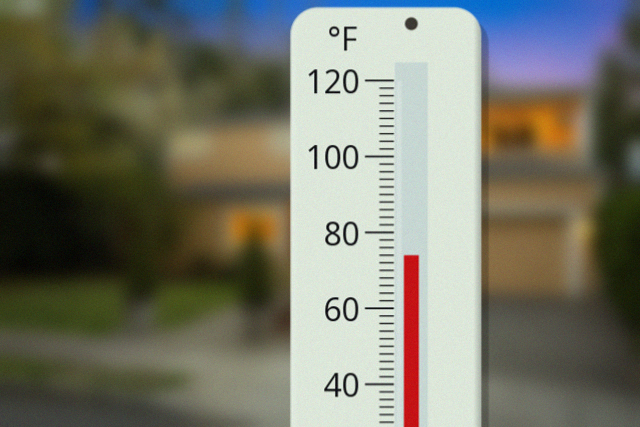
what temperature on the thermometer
74 °F
